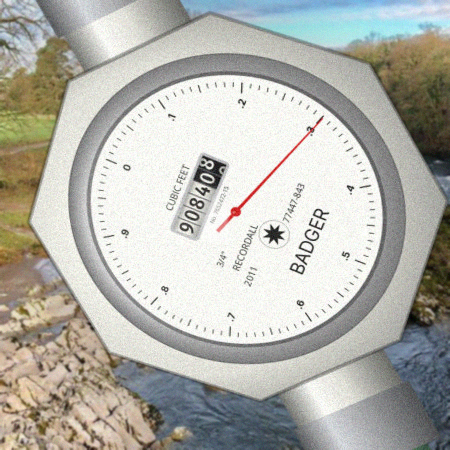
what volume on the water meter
908408.30 ft³
